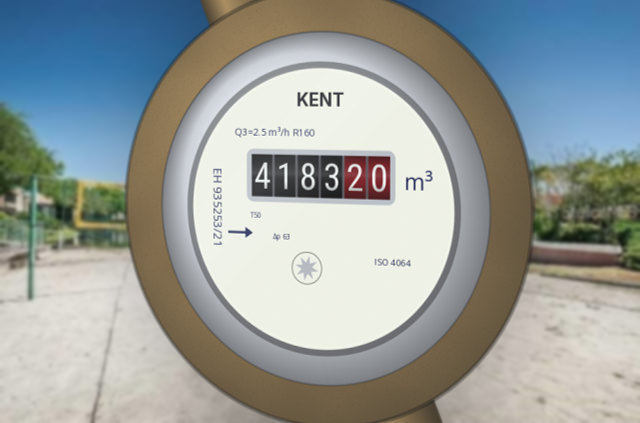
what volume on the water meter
4183.20 m³
